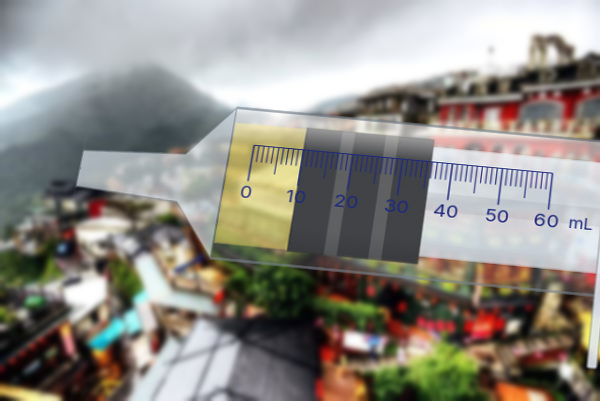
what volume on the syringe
10 mL
